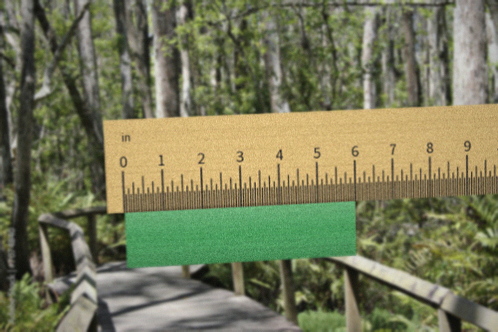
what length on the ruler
6 in
